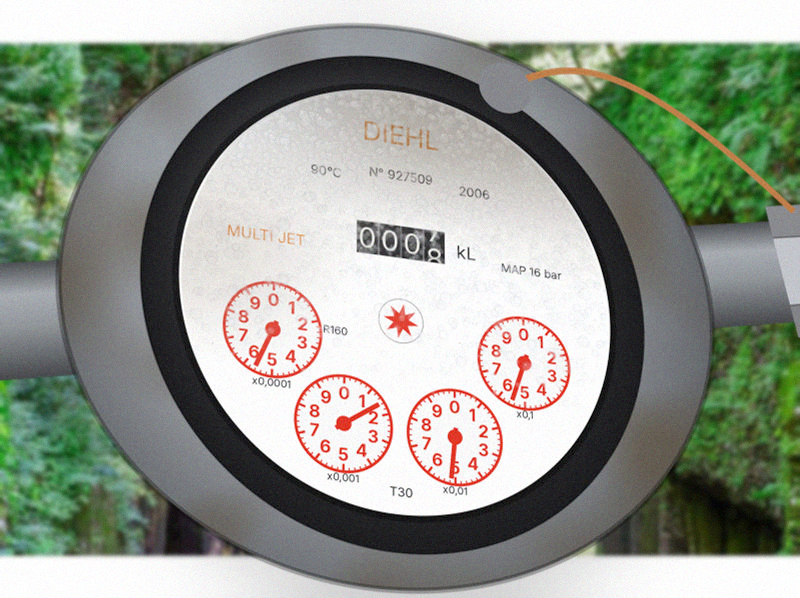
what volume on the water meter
7.5515 kL
